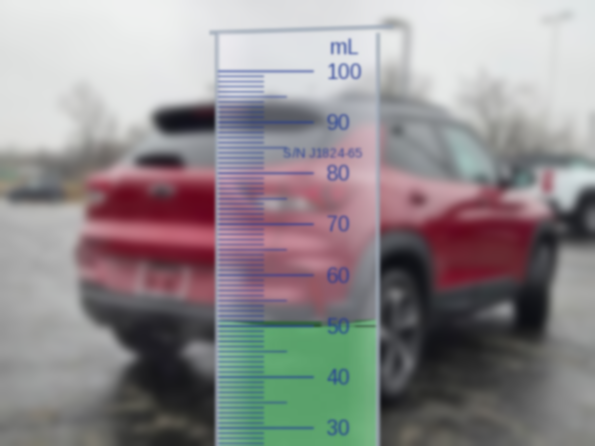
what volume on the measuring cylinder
50 mL
